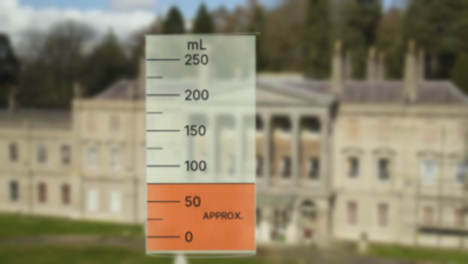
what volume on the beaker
75 mL
